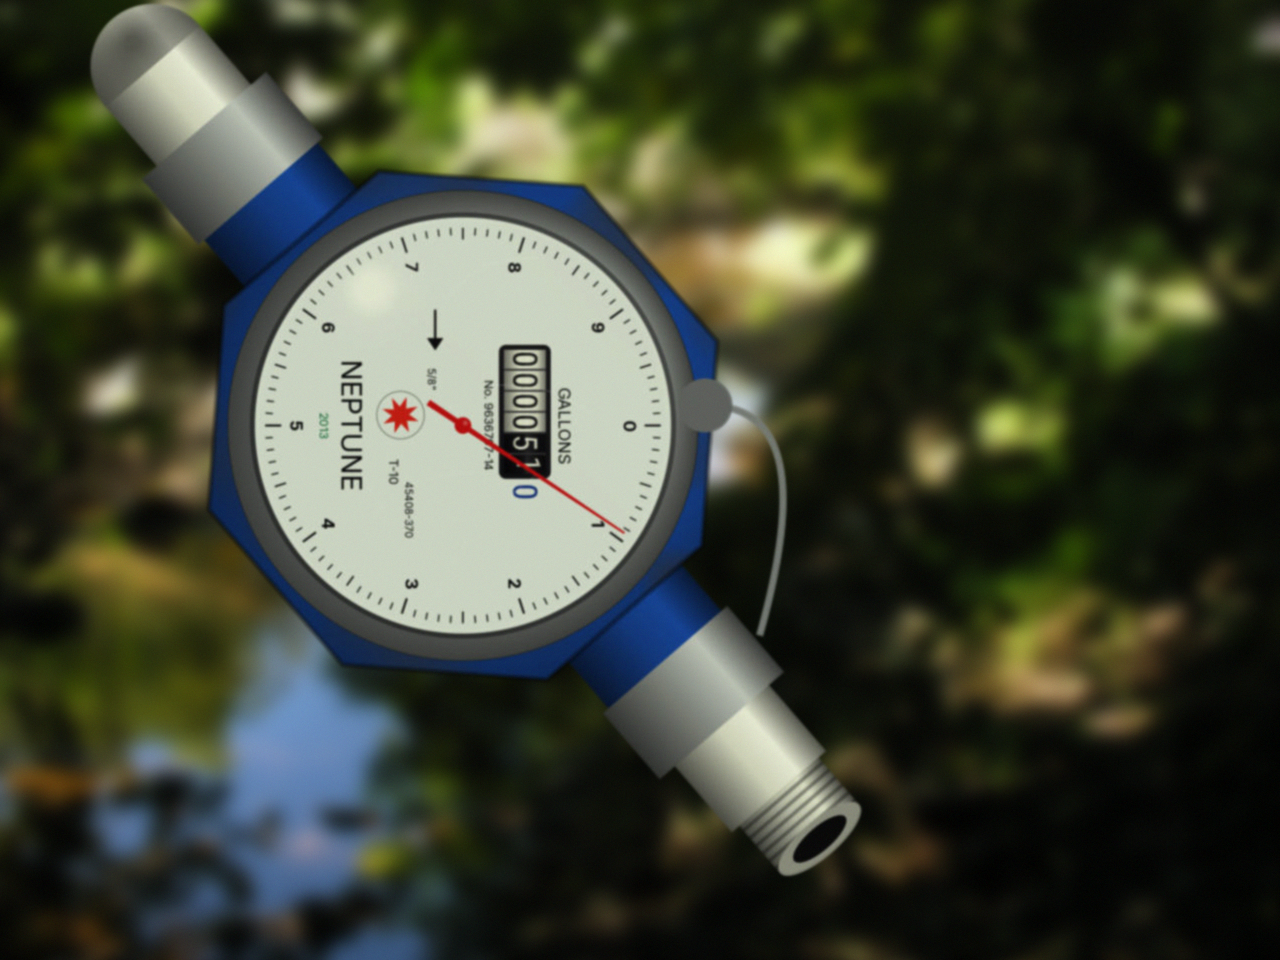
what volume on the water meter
510.9 gal
